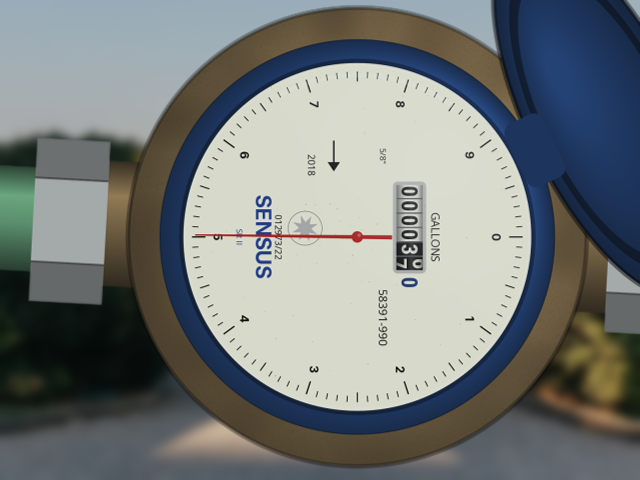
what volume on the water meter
365.0 gal
